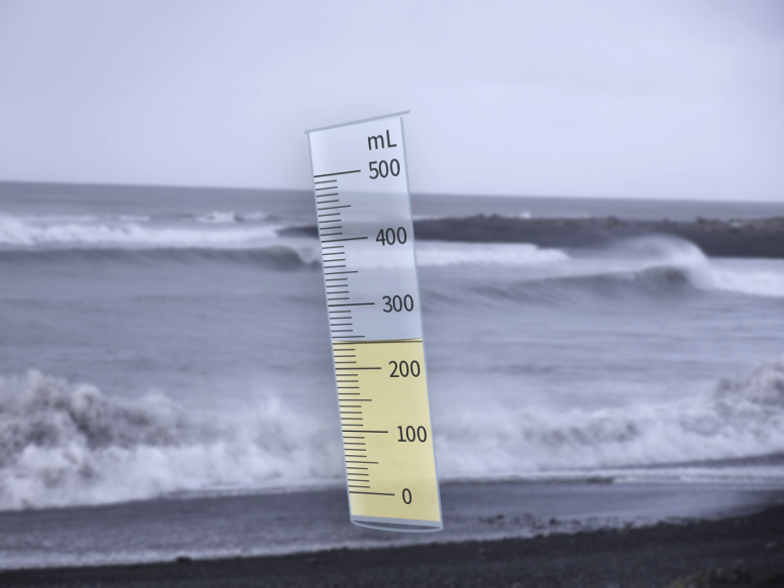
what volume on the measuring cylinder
240 mL
